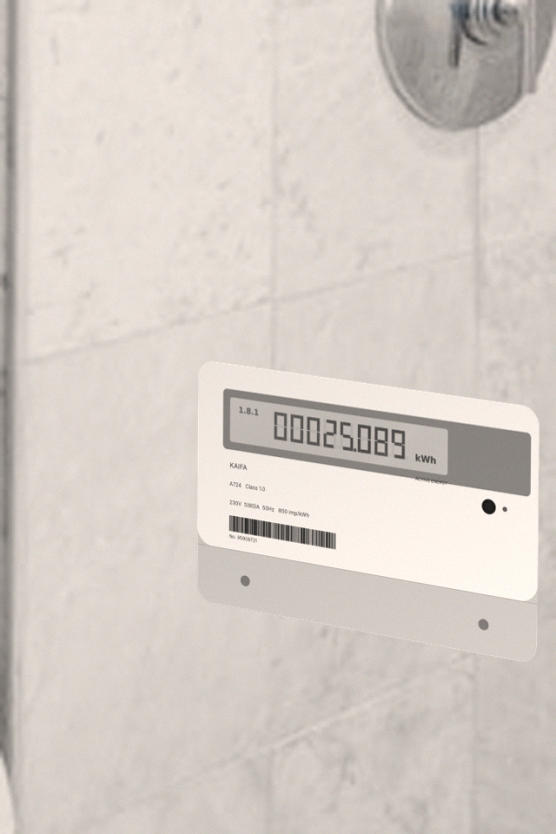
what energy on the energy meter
25.089 kWh
